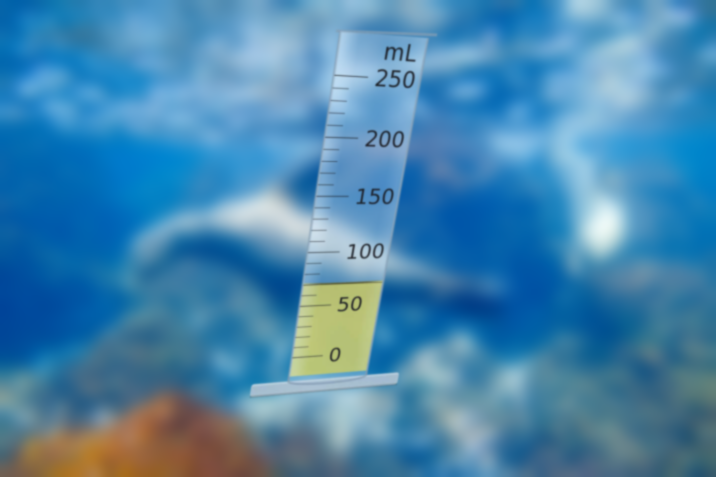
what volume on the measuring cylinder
70 mL
